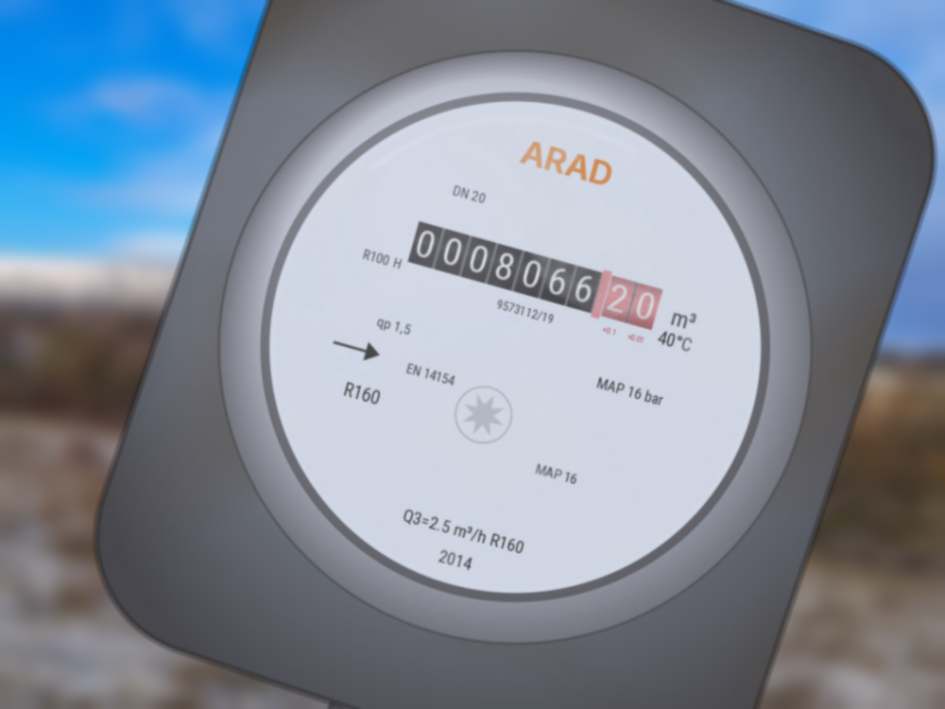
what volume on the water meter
8066.20 m³
